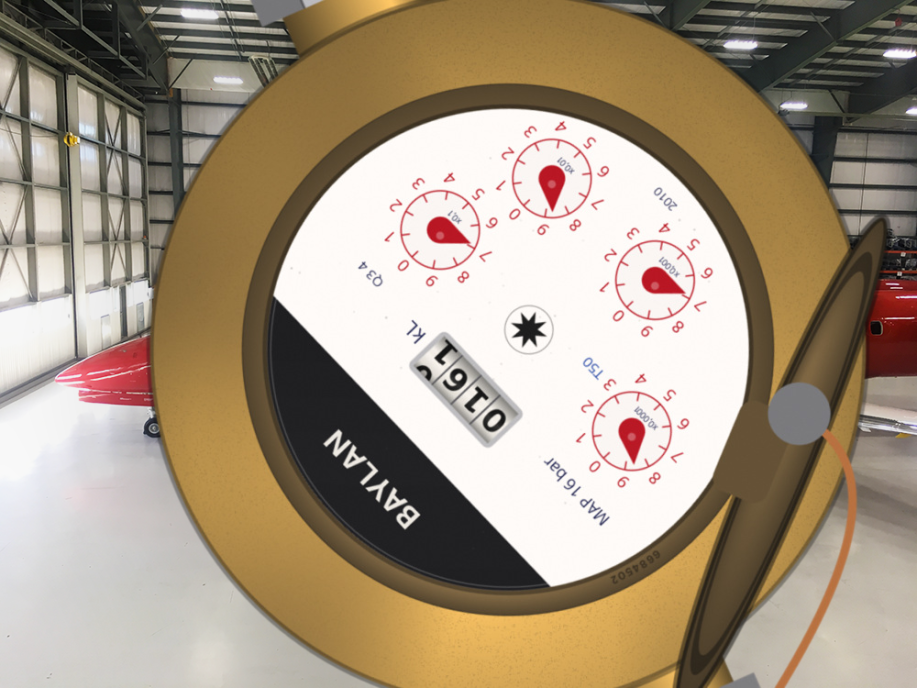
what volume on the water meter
160.6868 kL
